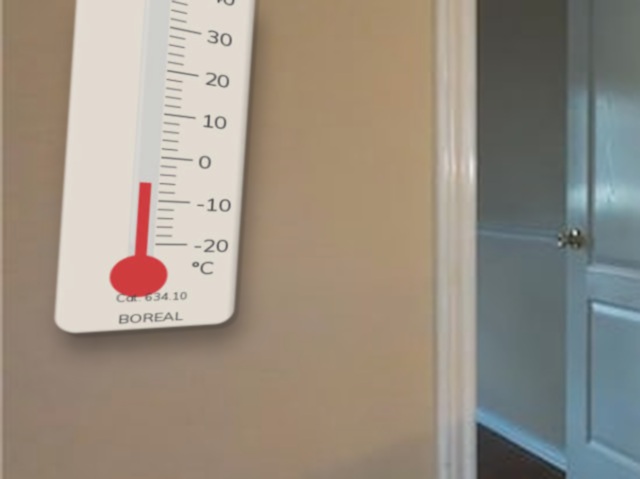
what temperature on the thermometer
-6 °C
